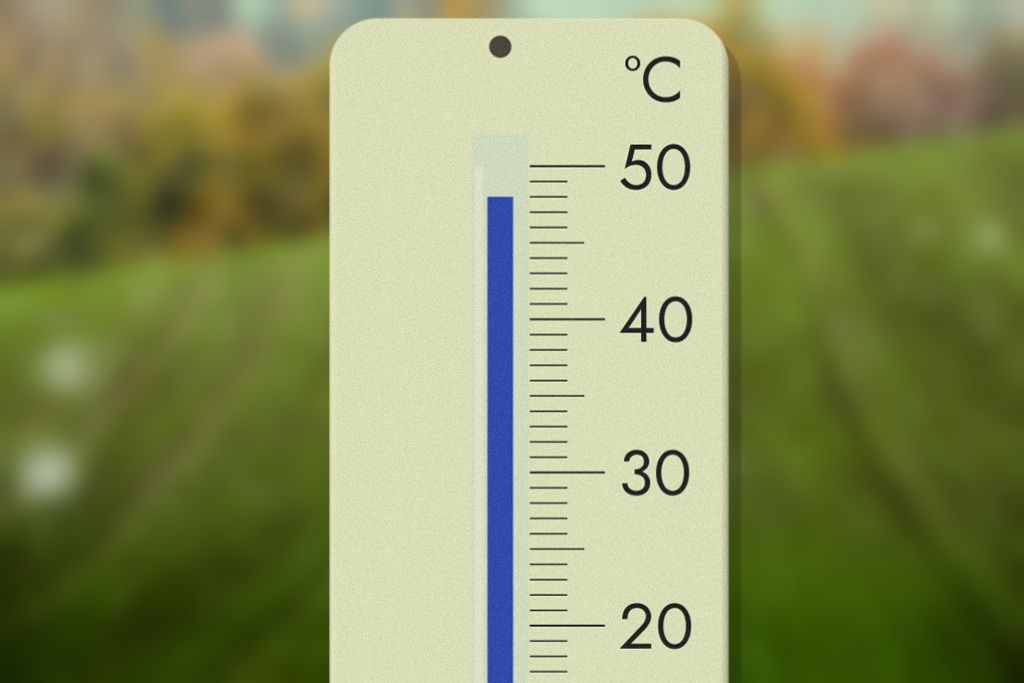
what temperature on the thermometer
48 °C
